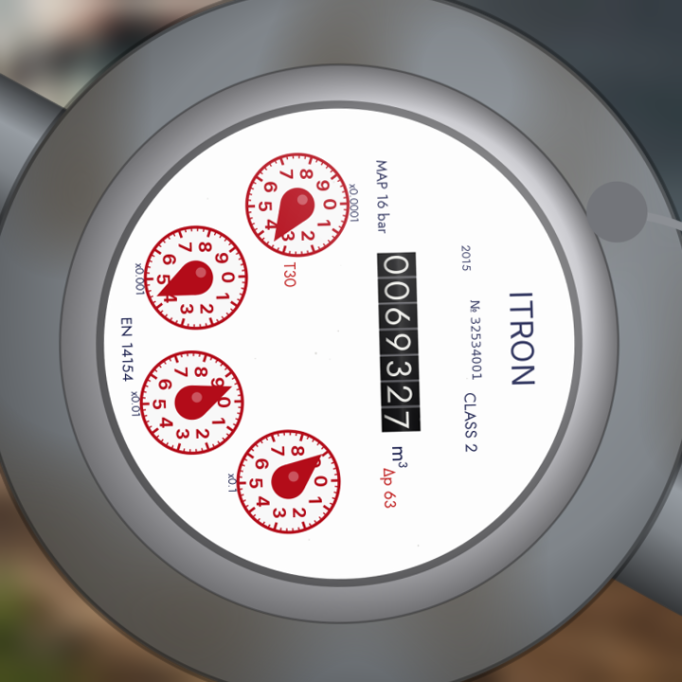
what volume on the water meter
69326.8943 m³
